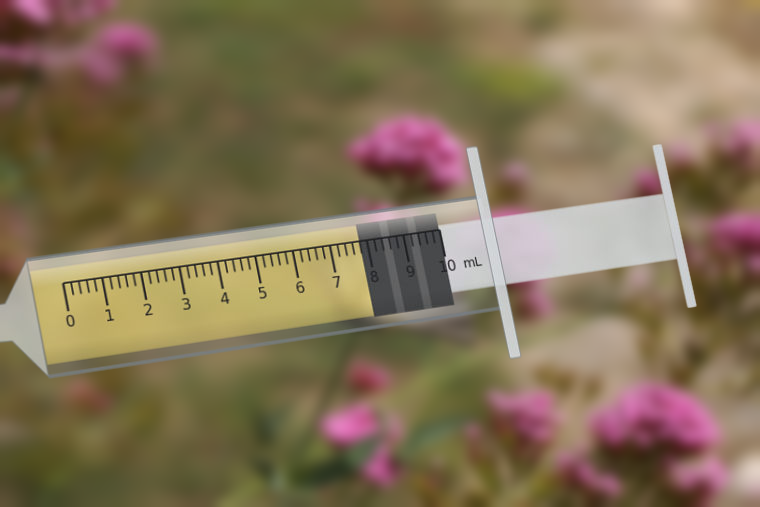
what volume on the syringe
7.8 mL
